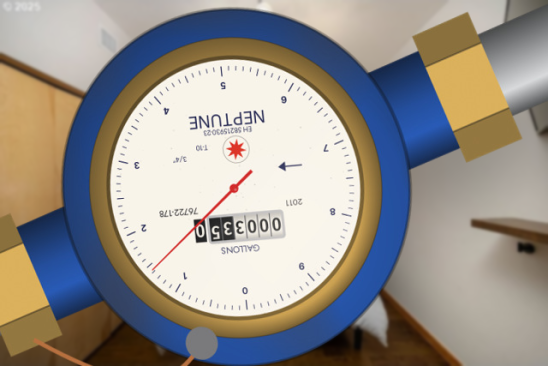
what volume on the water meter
3351.4 gal
